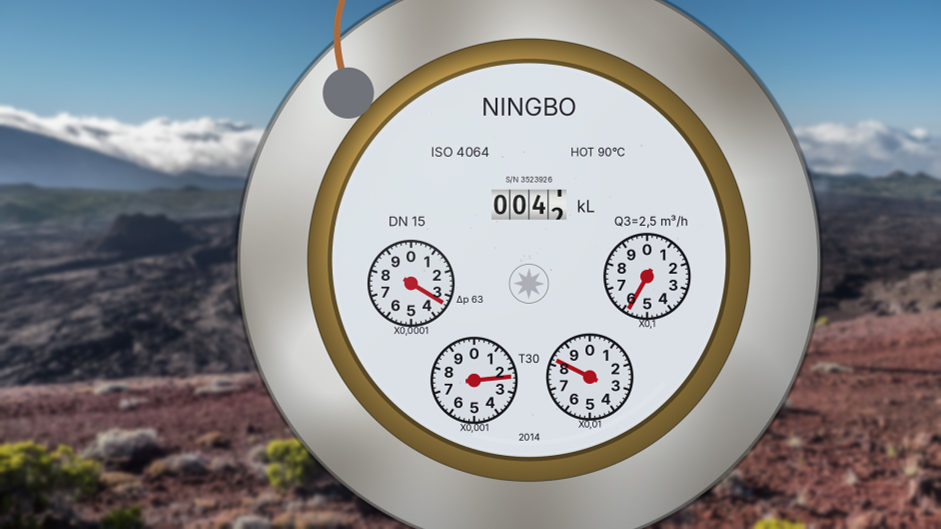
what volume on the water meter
41.5823 kL
